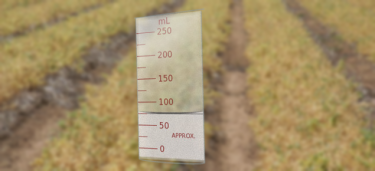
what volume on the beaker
75 mL
